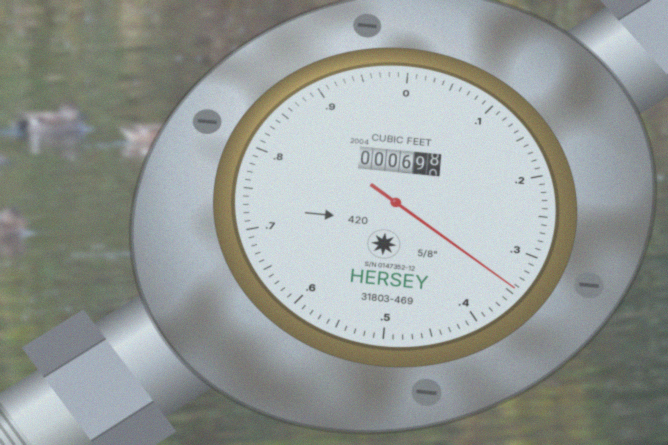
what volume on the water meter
698.34 ft³
